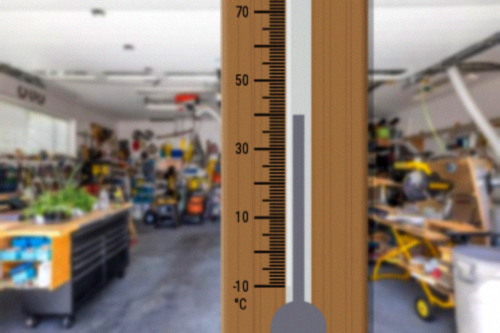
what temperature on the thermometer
40 °C
